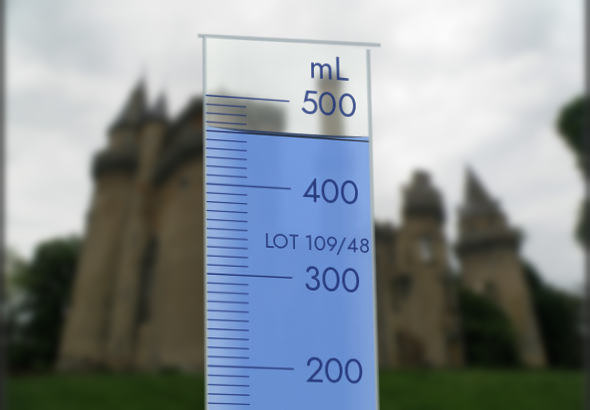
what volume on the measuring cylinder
460 mL
